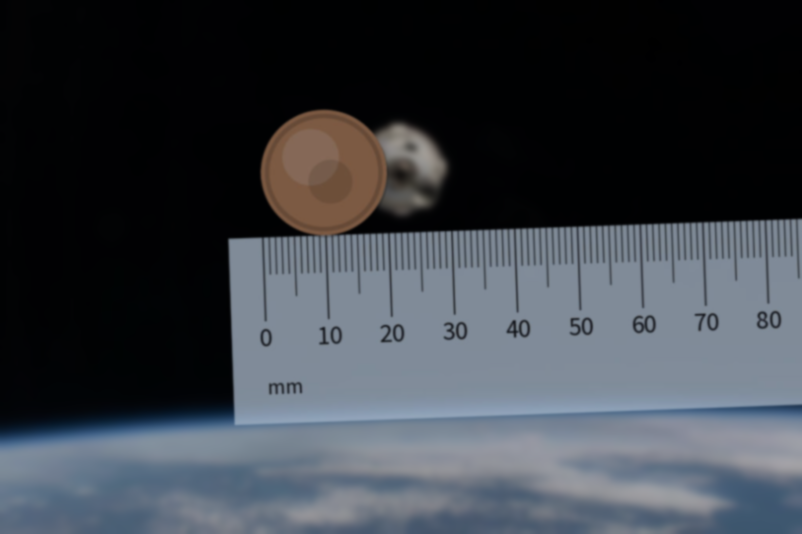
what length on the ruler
20 mm
